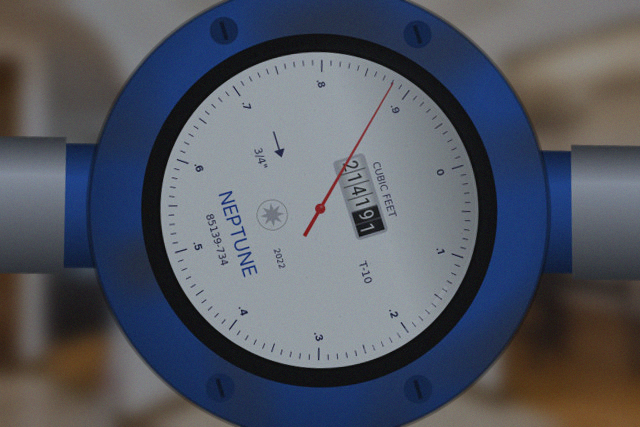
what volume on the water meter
214190.88 ft³
